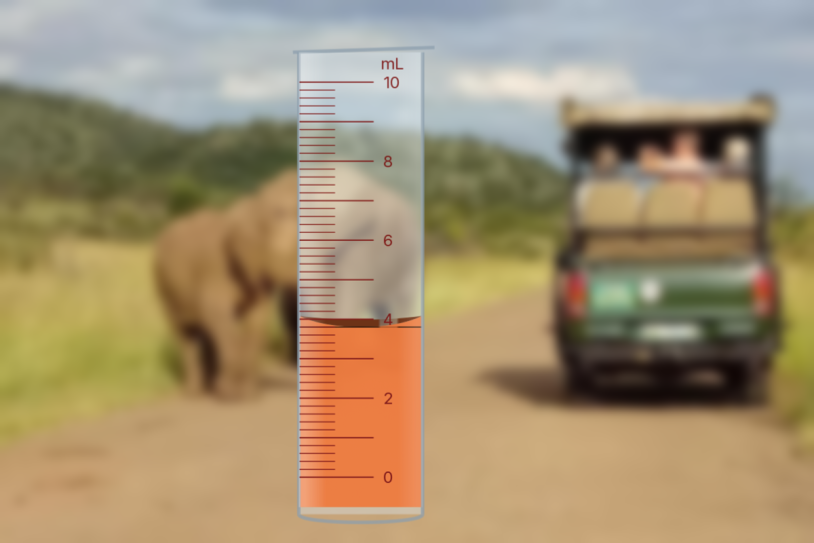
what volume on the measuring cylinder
3.8 mL
